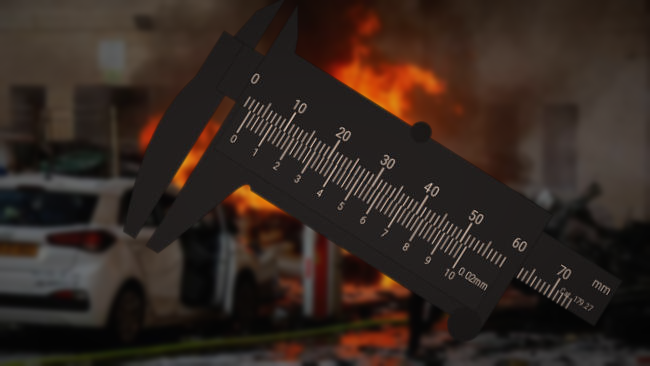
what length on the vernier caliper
2.5 mm
